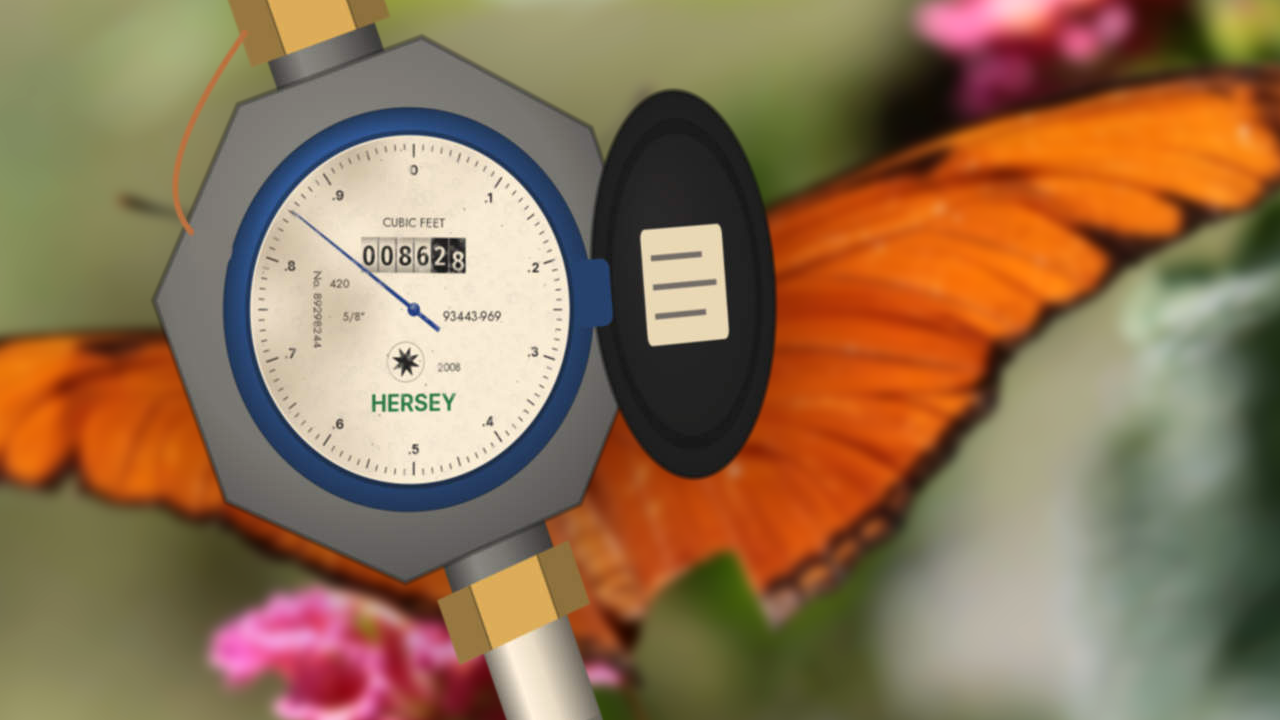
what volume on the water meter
8627.85 ft³
